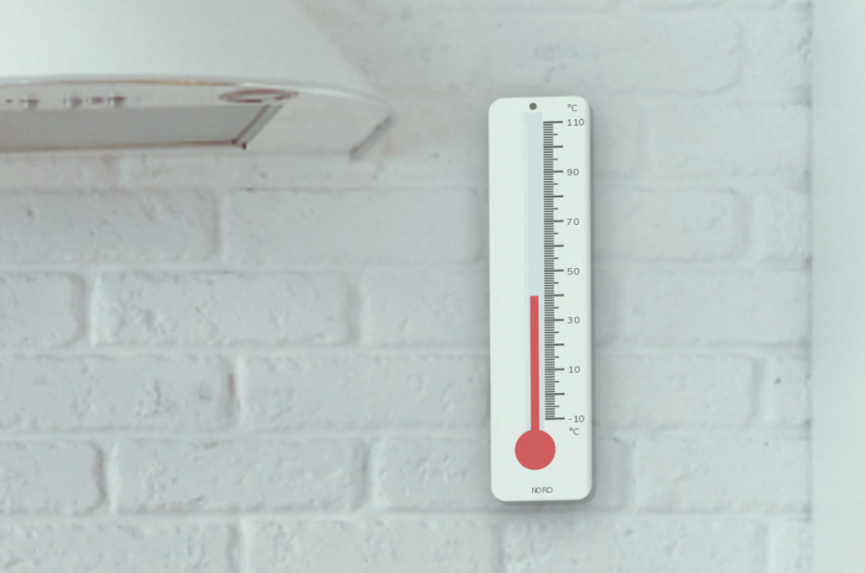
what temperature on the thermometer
40 °C
